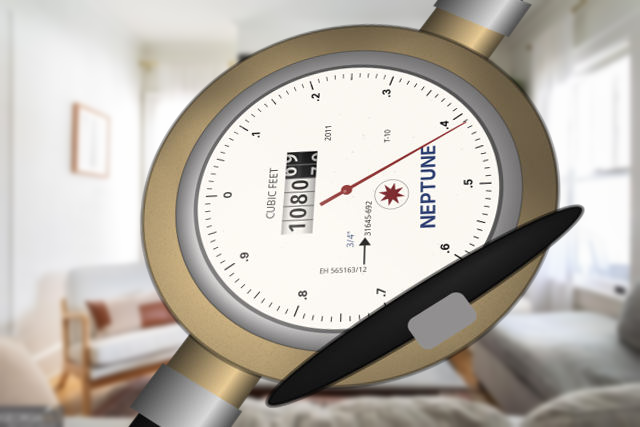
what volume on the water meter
108069.41 ft³
